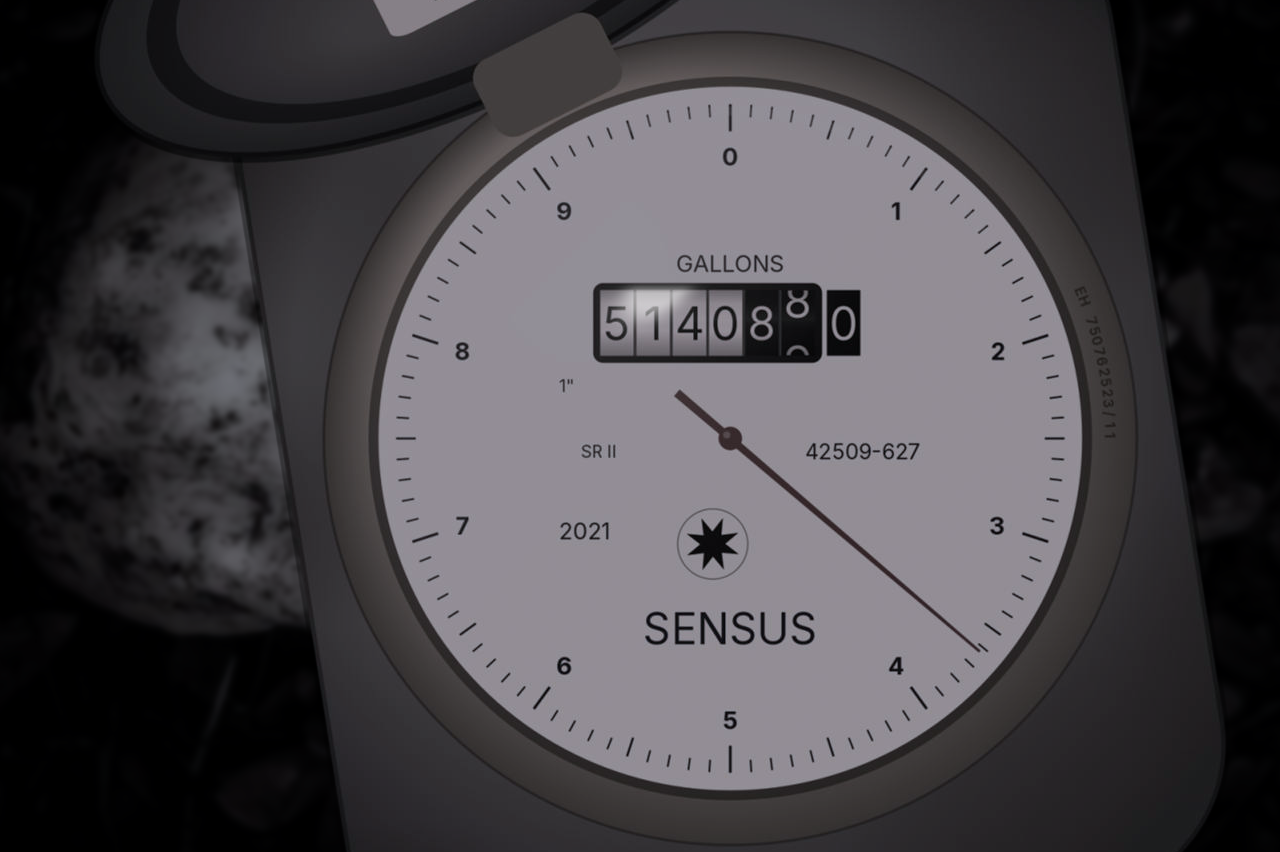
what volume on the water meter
5140883.6 gal
